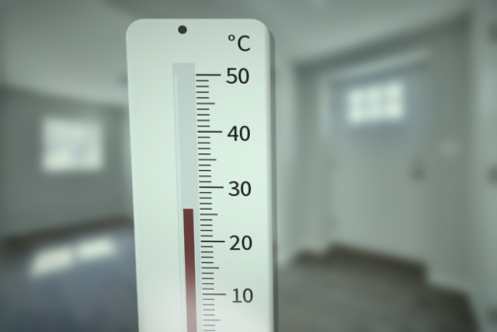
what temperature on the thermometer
26 °C
